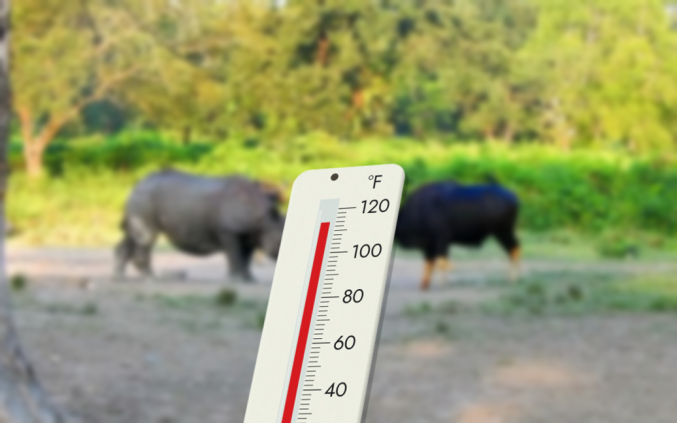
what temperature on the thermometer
114 °F
